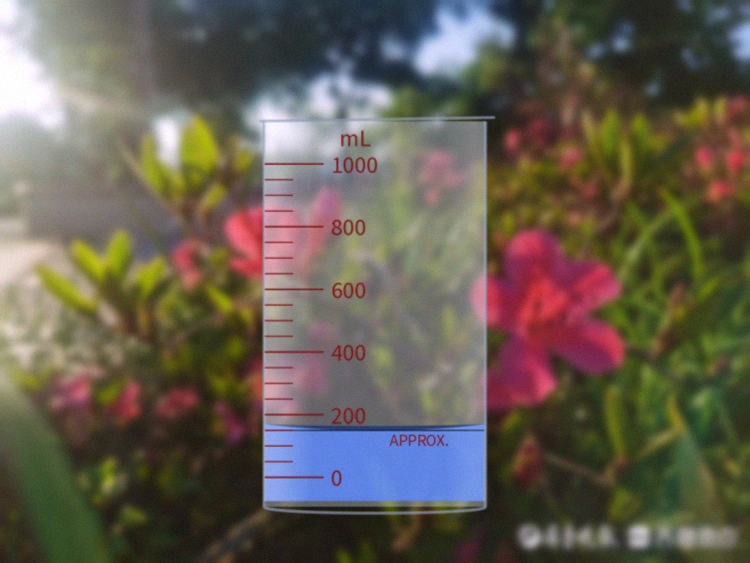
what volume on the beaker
150 mL
